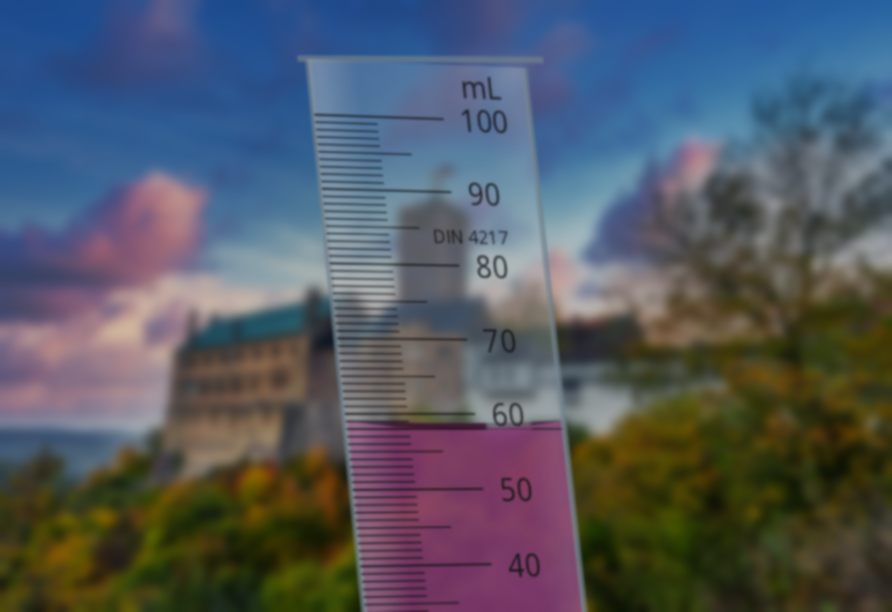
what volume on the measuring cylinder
58 mL
